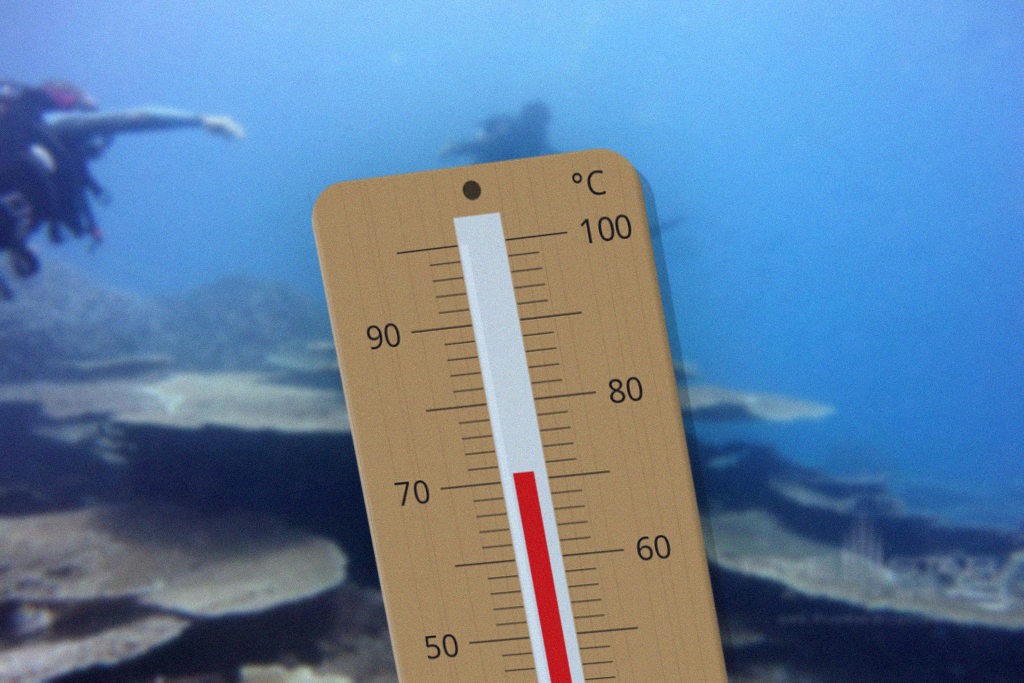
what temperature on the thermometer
71 °C
